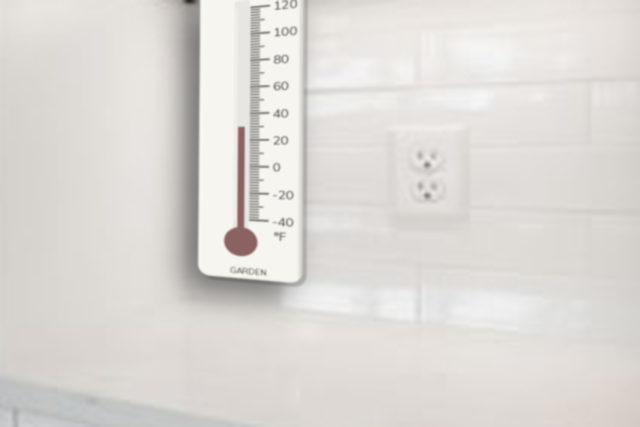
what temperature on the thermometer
30 °F
